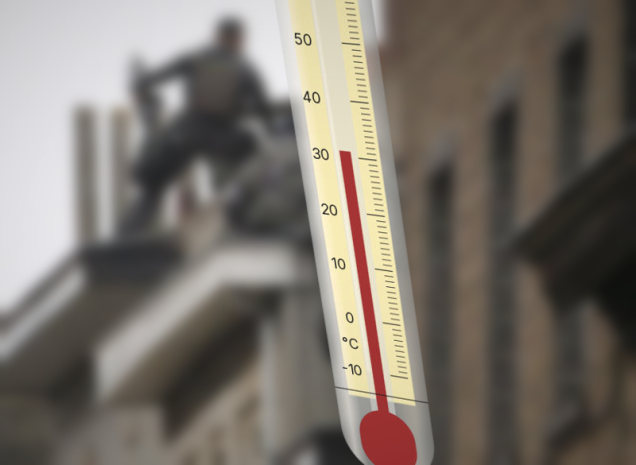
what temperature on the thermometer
31 °C
